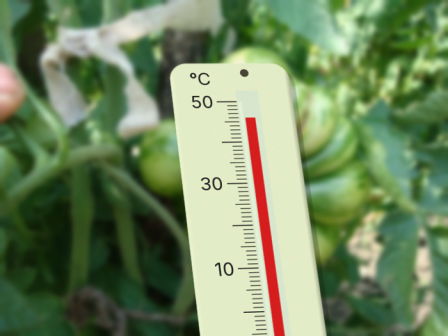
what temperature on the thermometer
46 °C
